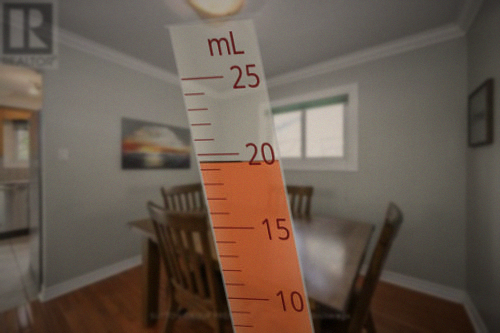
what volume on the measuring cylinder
19.5 mL
